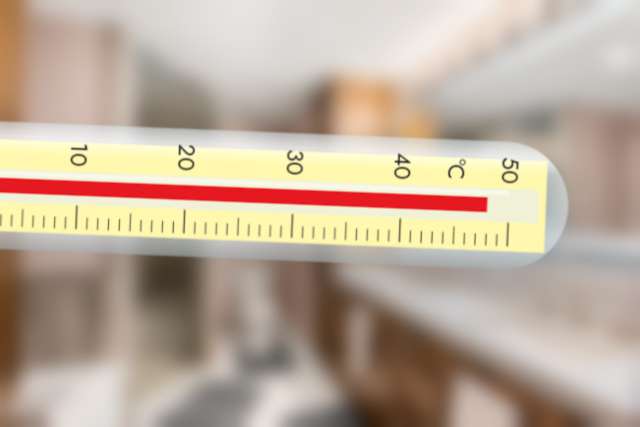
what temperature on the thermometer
48 °C
